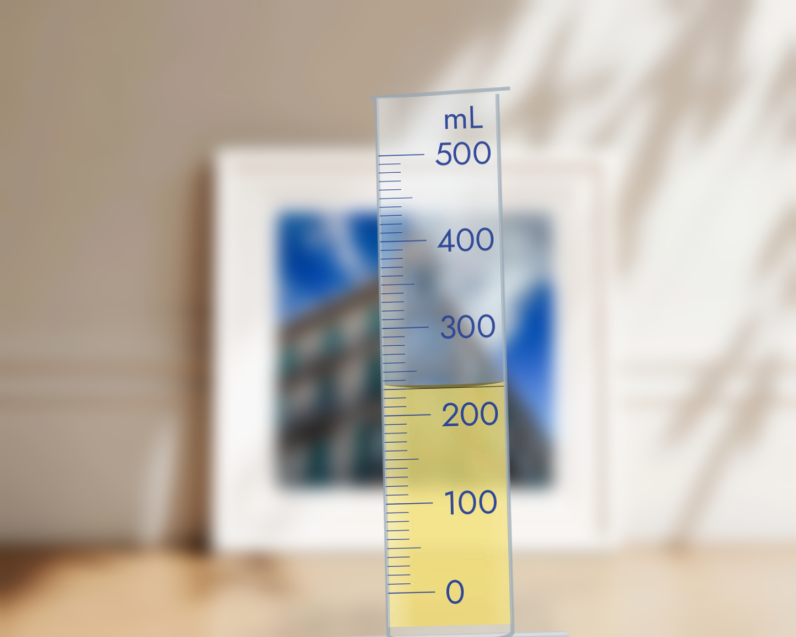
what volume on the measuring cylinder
230 mL
